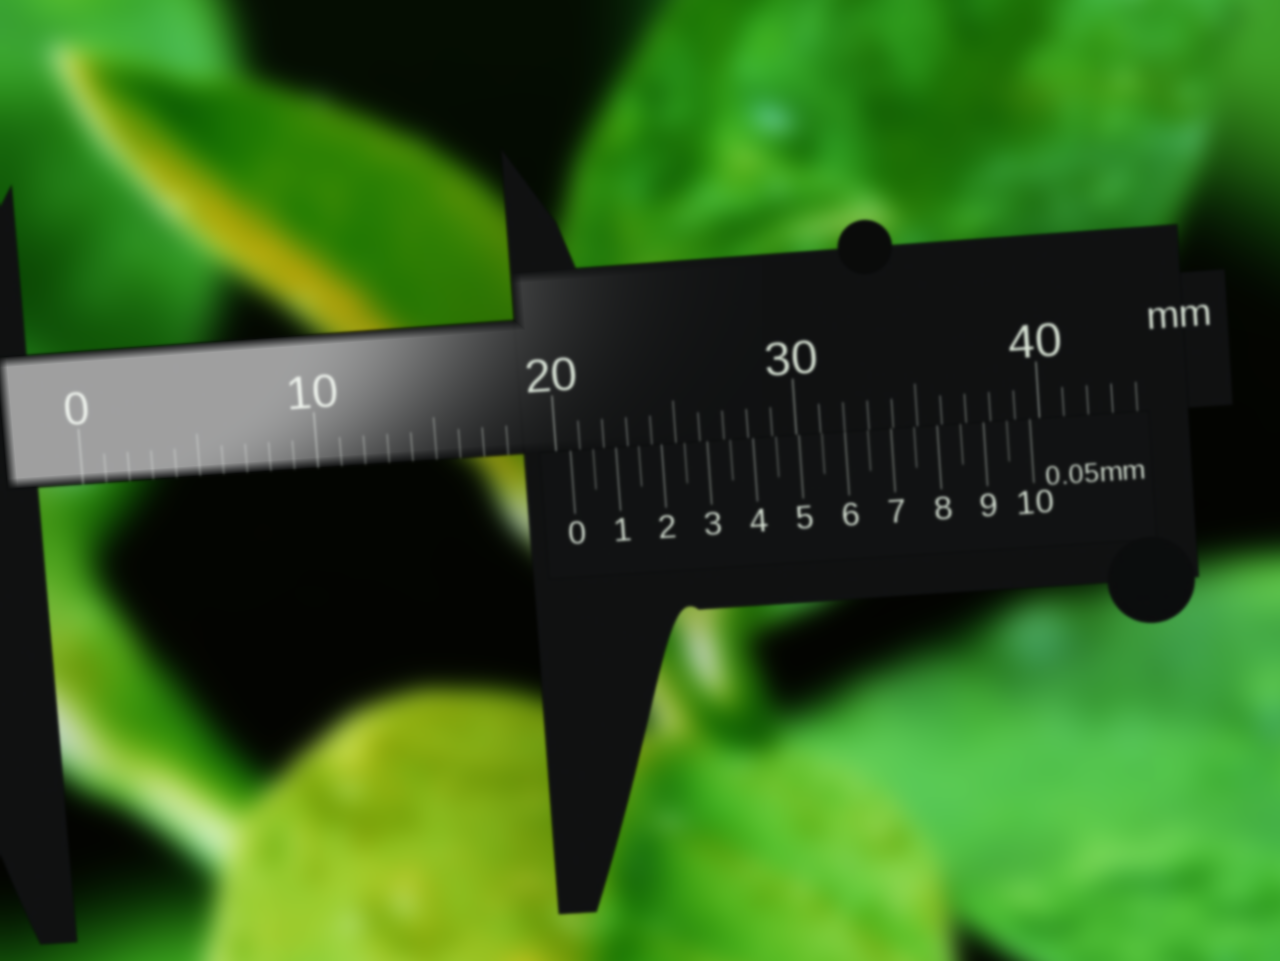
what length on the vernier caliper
20.6 mm
